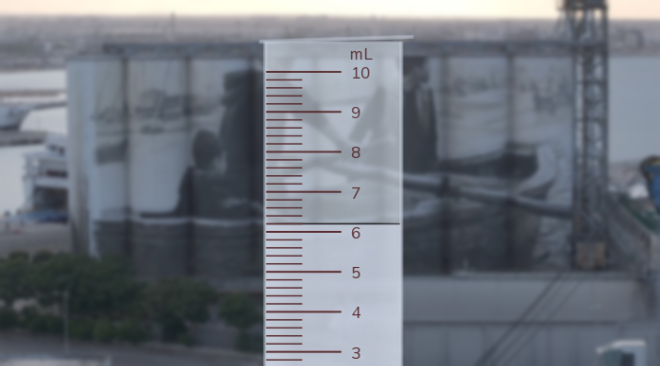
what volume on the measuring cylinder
6.2 mL
